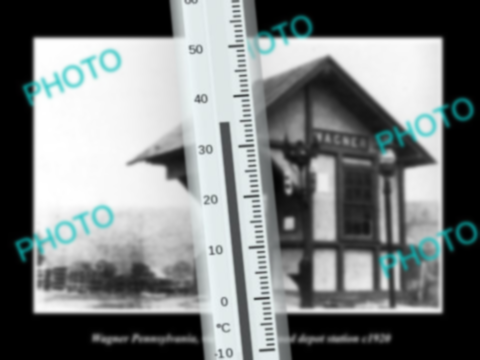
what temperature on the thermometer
35 °C
